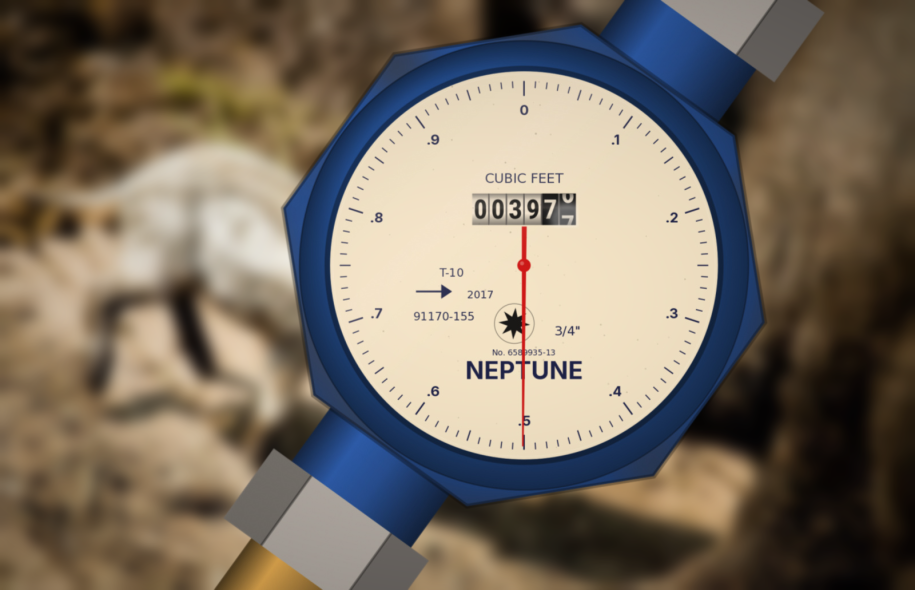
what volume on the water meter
3976.50 ft³
